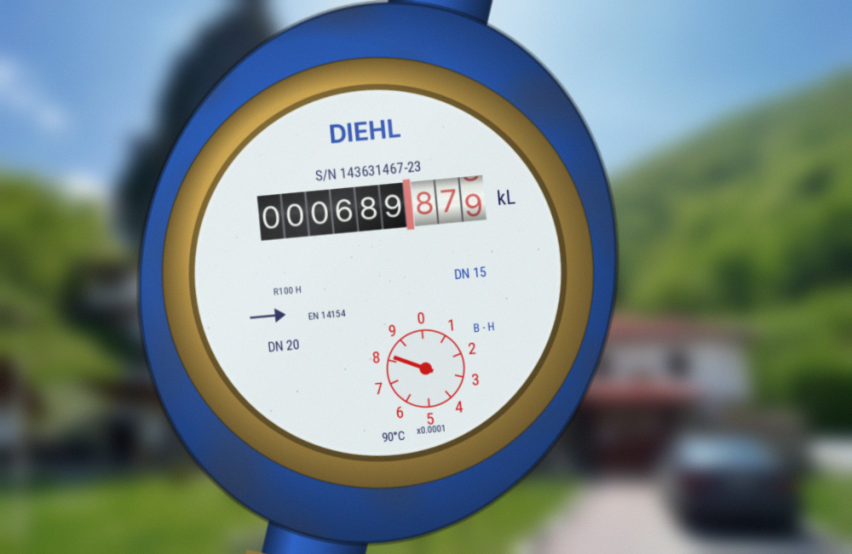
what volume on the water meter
689.8788 kL
